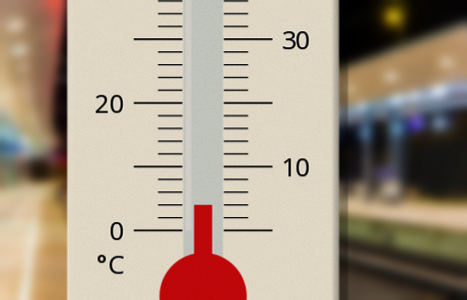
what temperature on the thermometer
4 °C
